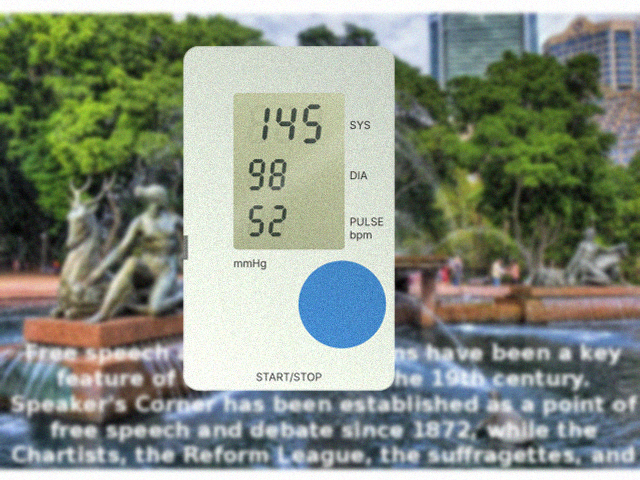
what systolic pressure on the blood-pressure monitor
145 mmHg
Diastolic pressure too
98 mmHg
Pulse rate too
52 bpm
